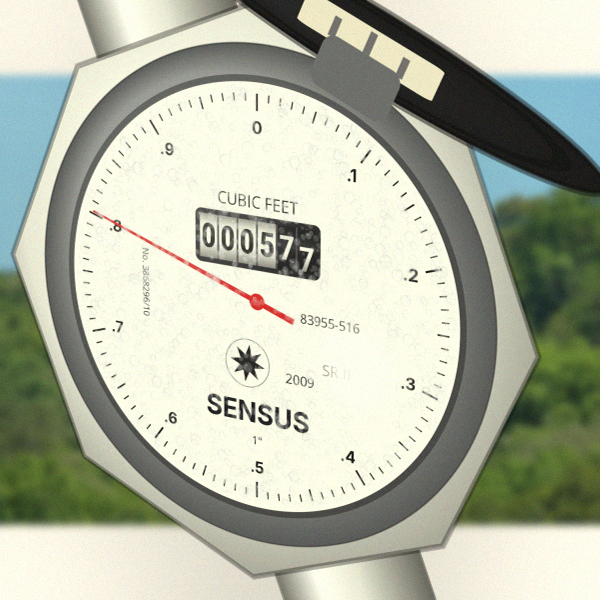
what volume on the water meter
576.80 ft³
